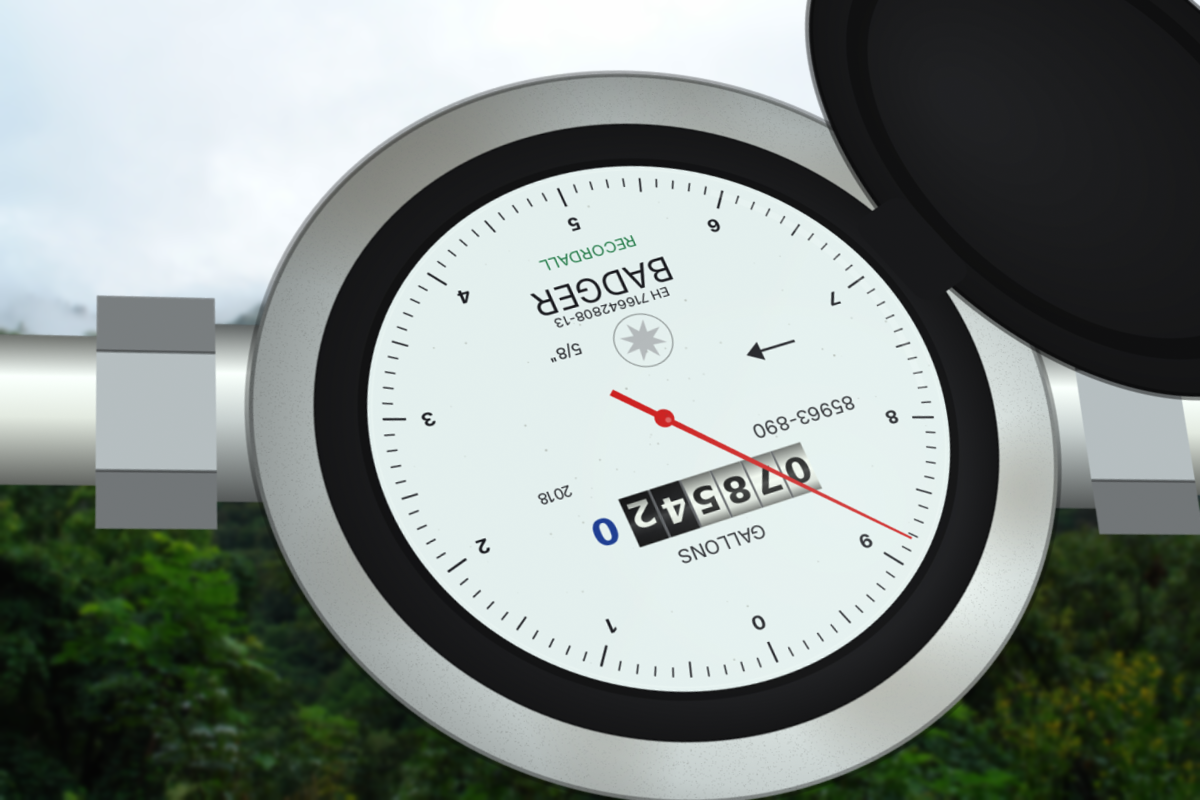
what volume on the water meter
785418.8 gal
